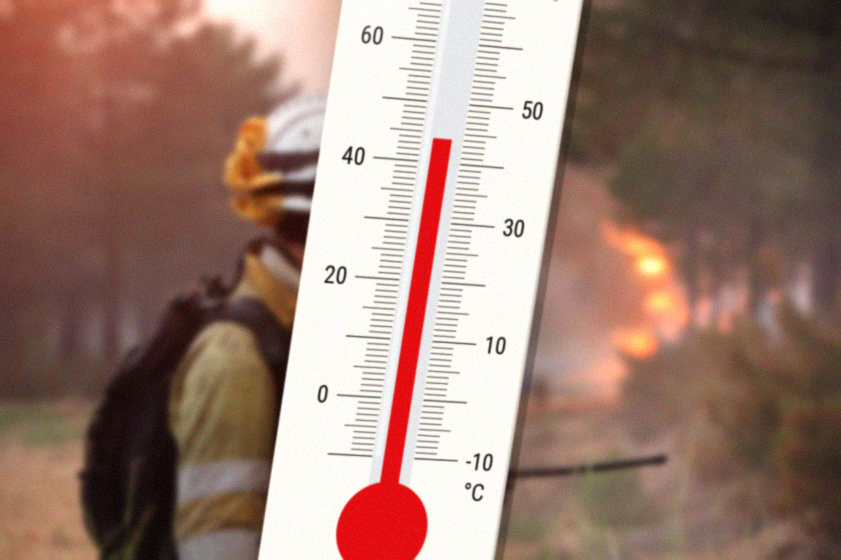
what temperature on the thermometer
44 °C
